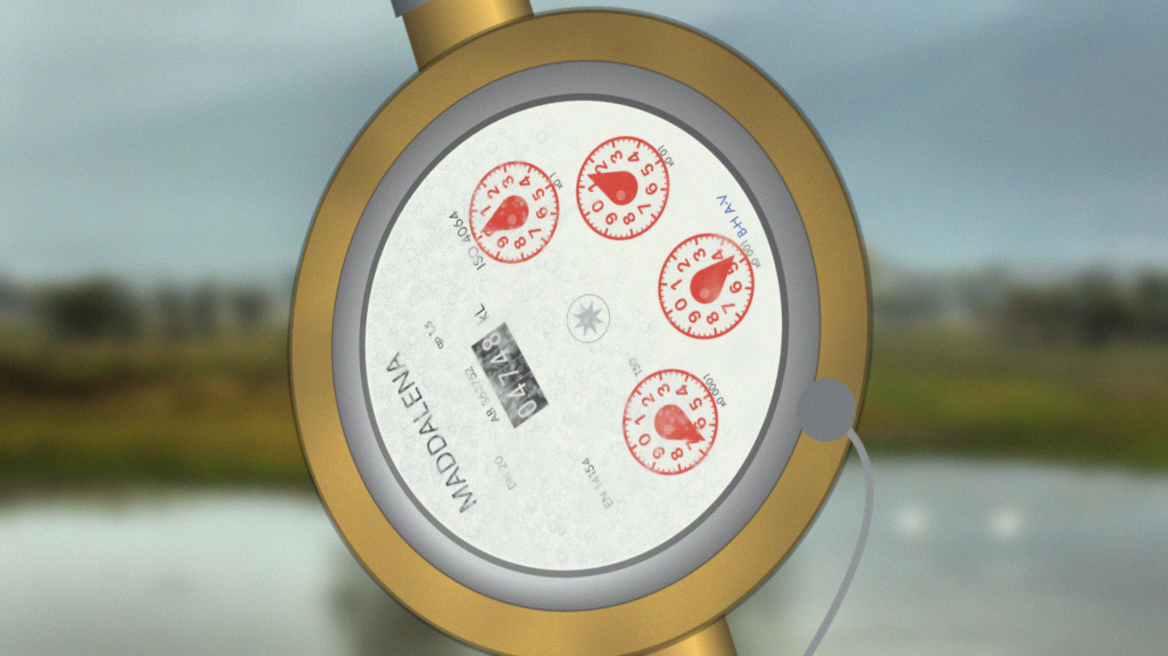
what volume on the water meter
4748.0146 kL
